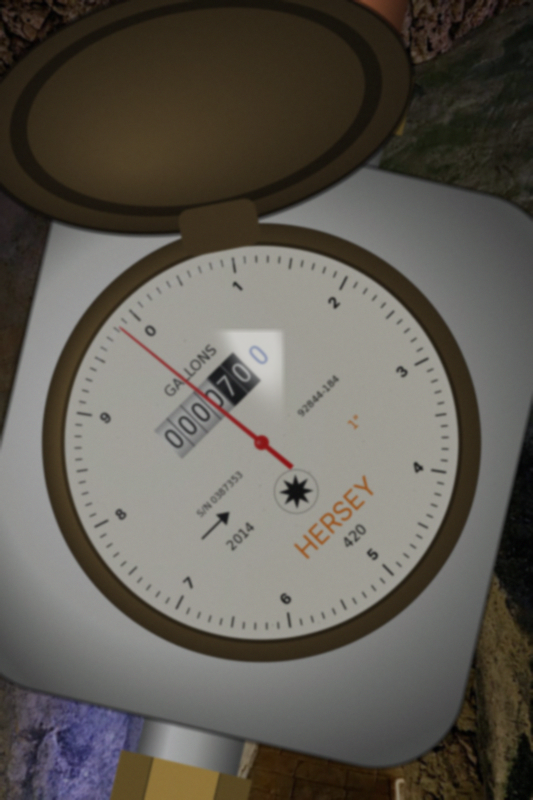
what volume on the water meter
699.8 gal
